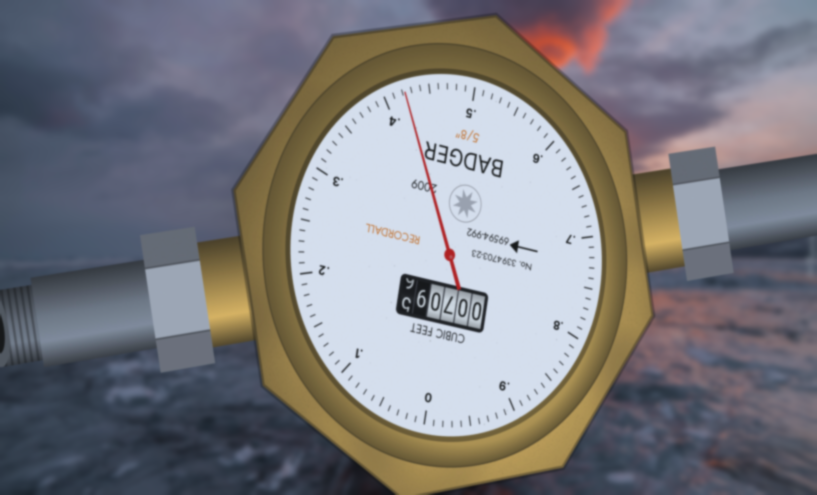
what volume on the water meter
7095.42 ft³
